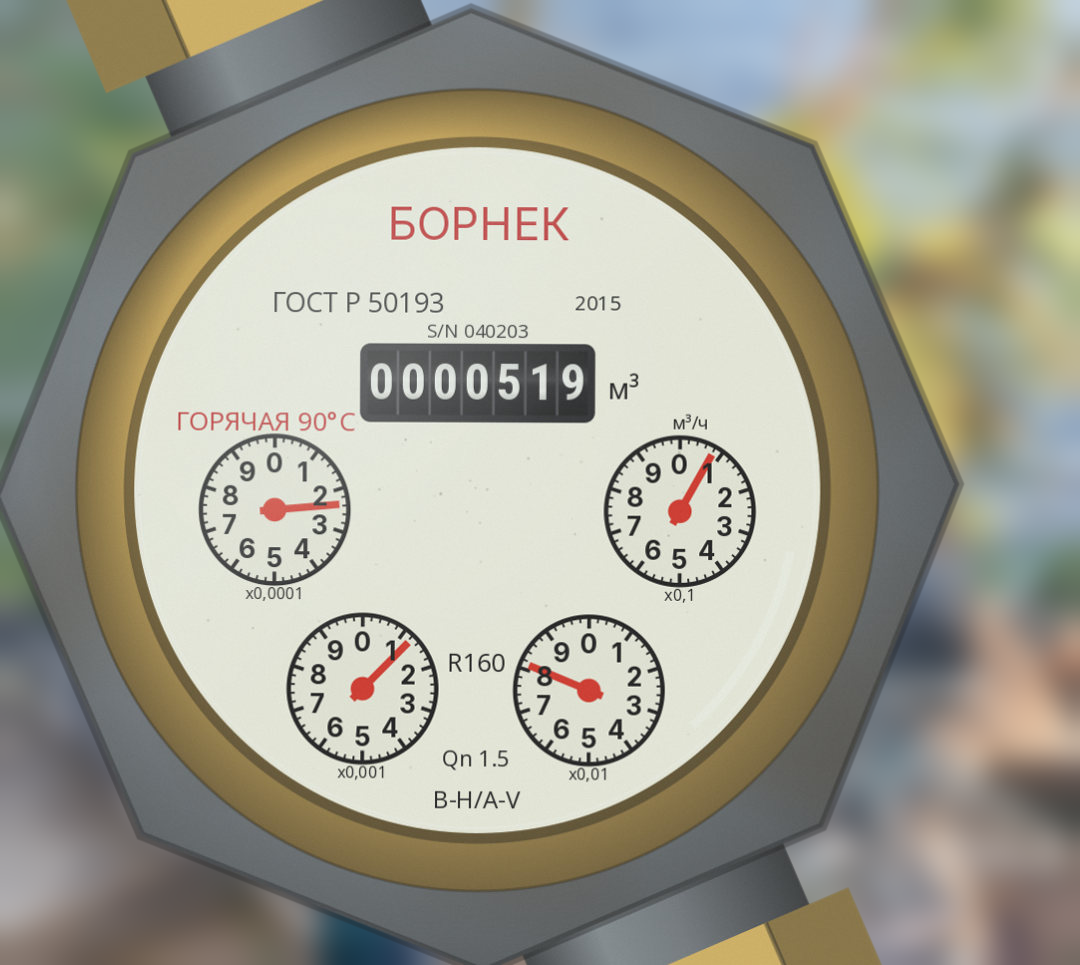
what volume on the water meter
519.0812 m³
